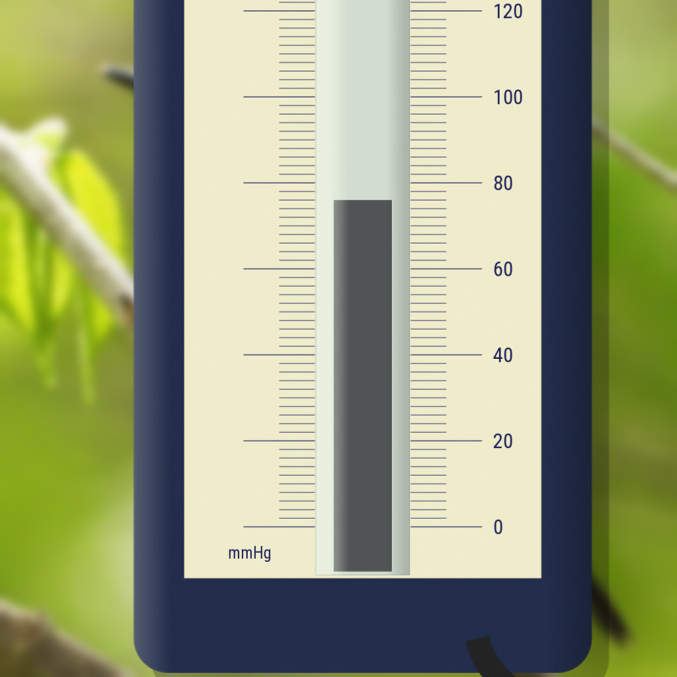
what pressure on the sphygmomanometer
76 mmHg
